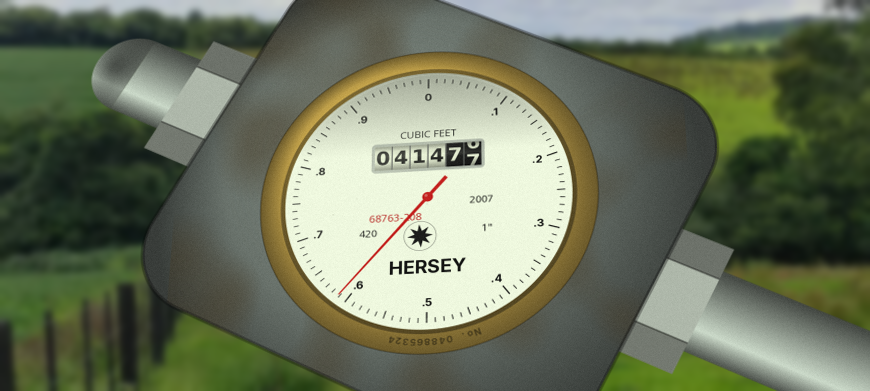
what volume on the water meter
41476.61 ft³
